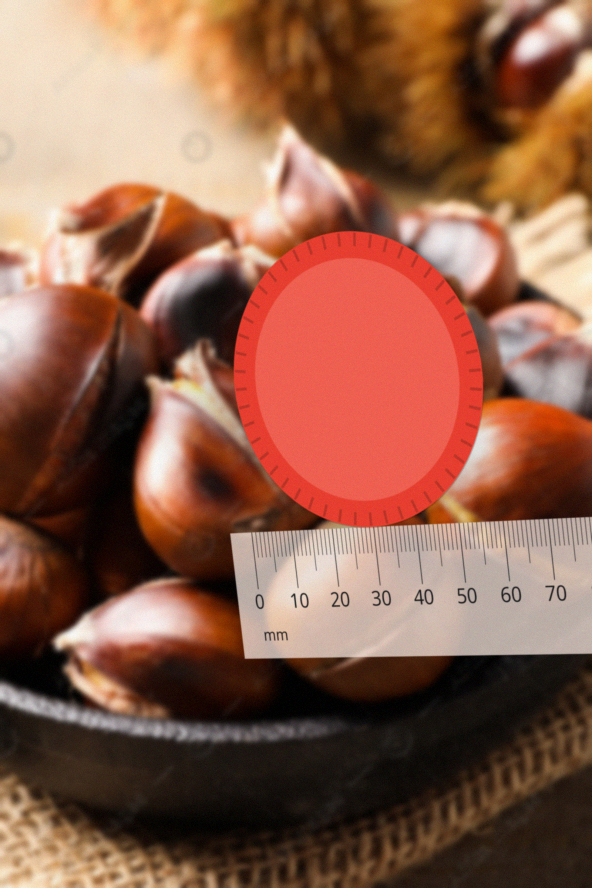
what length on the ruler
59 mm
